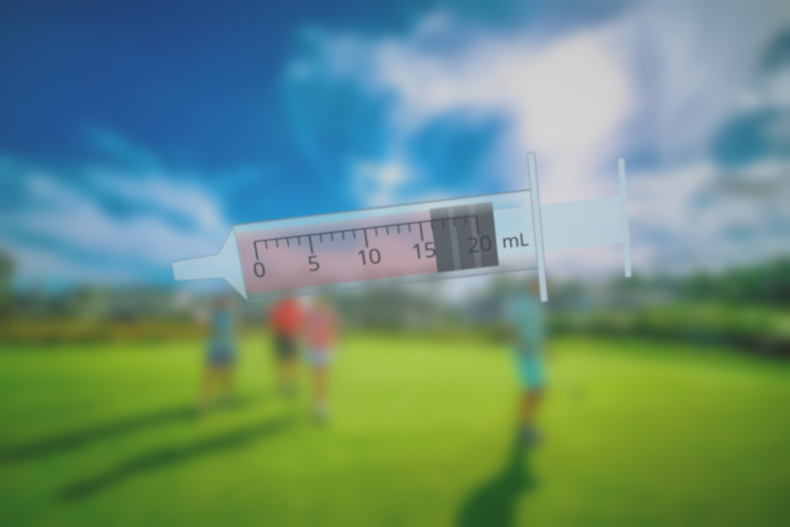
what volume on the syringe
16 mL
